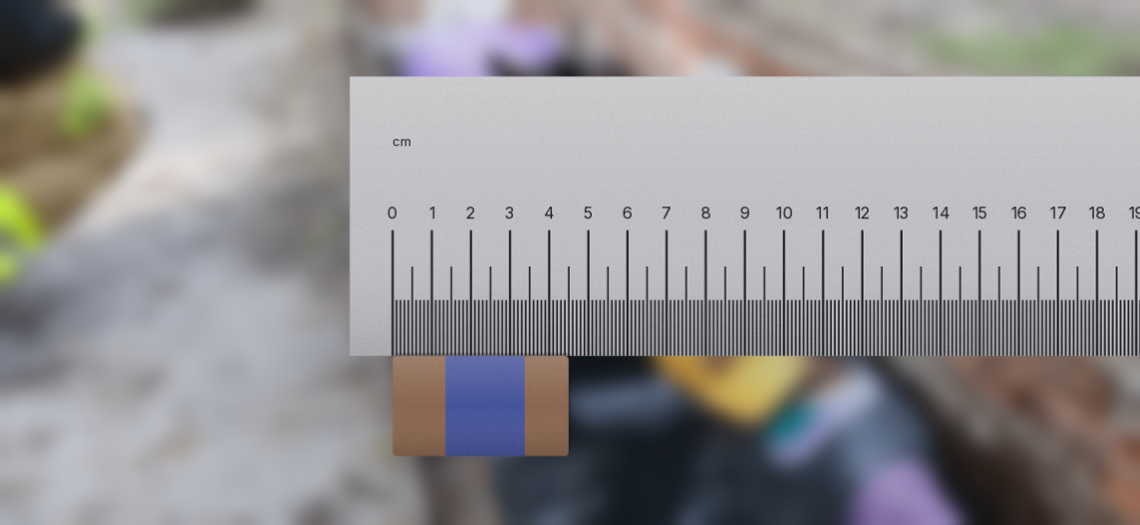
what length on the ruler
4.5 cm
